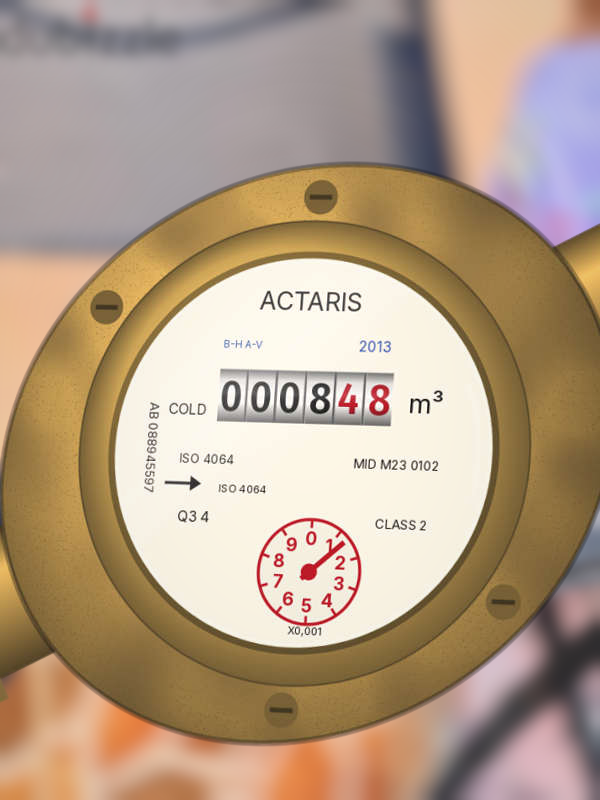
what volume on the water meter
8.481 m³
